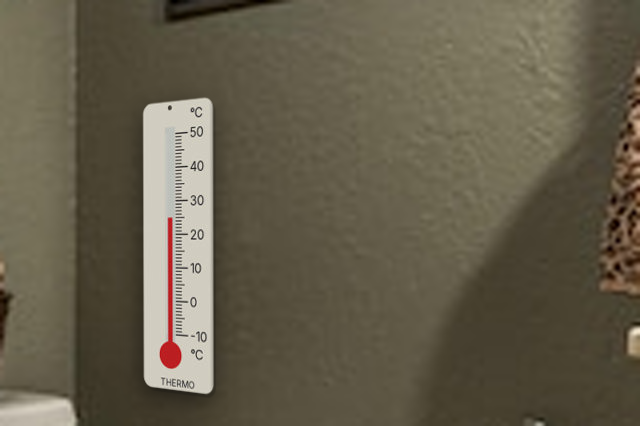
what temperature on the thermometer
25 °C
